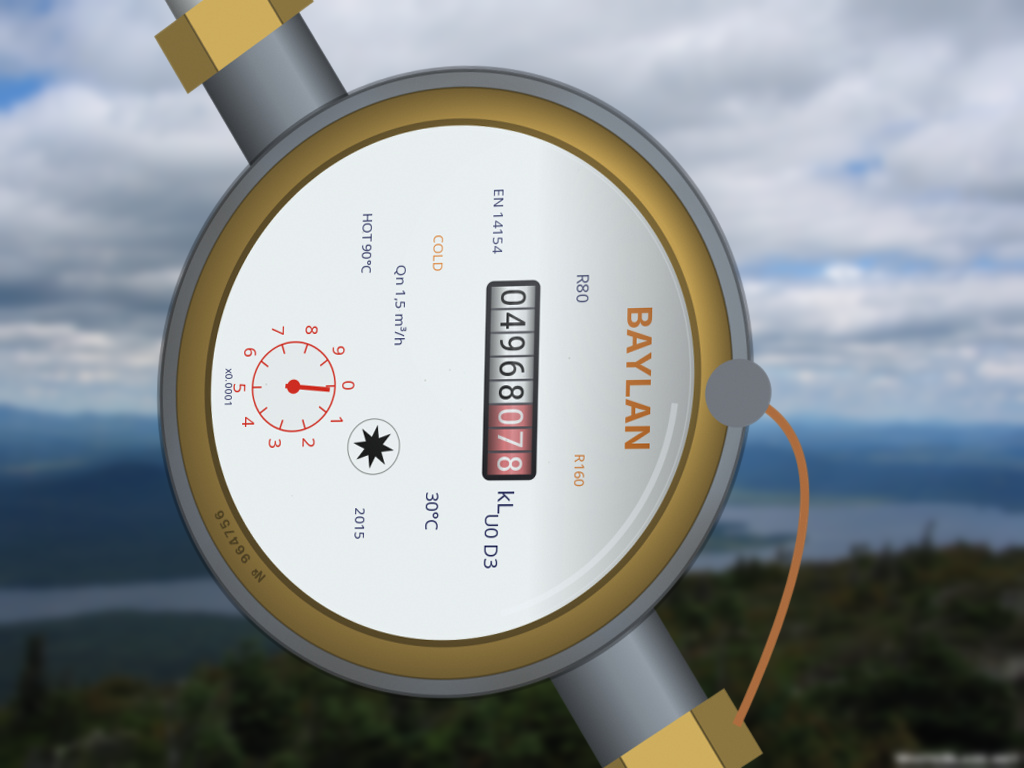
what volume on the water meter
4968.0780 kL
